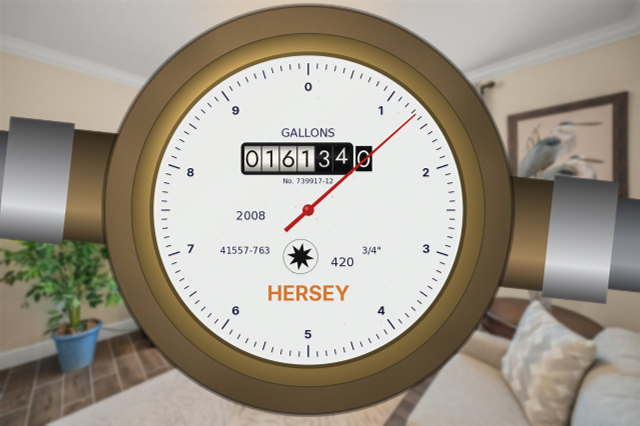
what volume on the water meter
161341.3 gal
